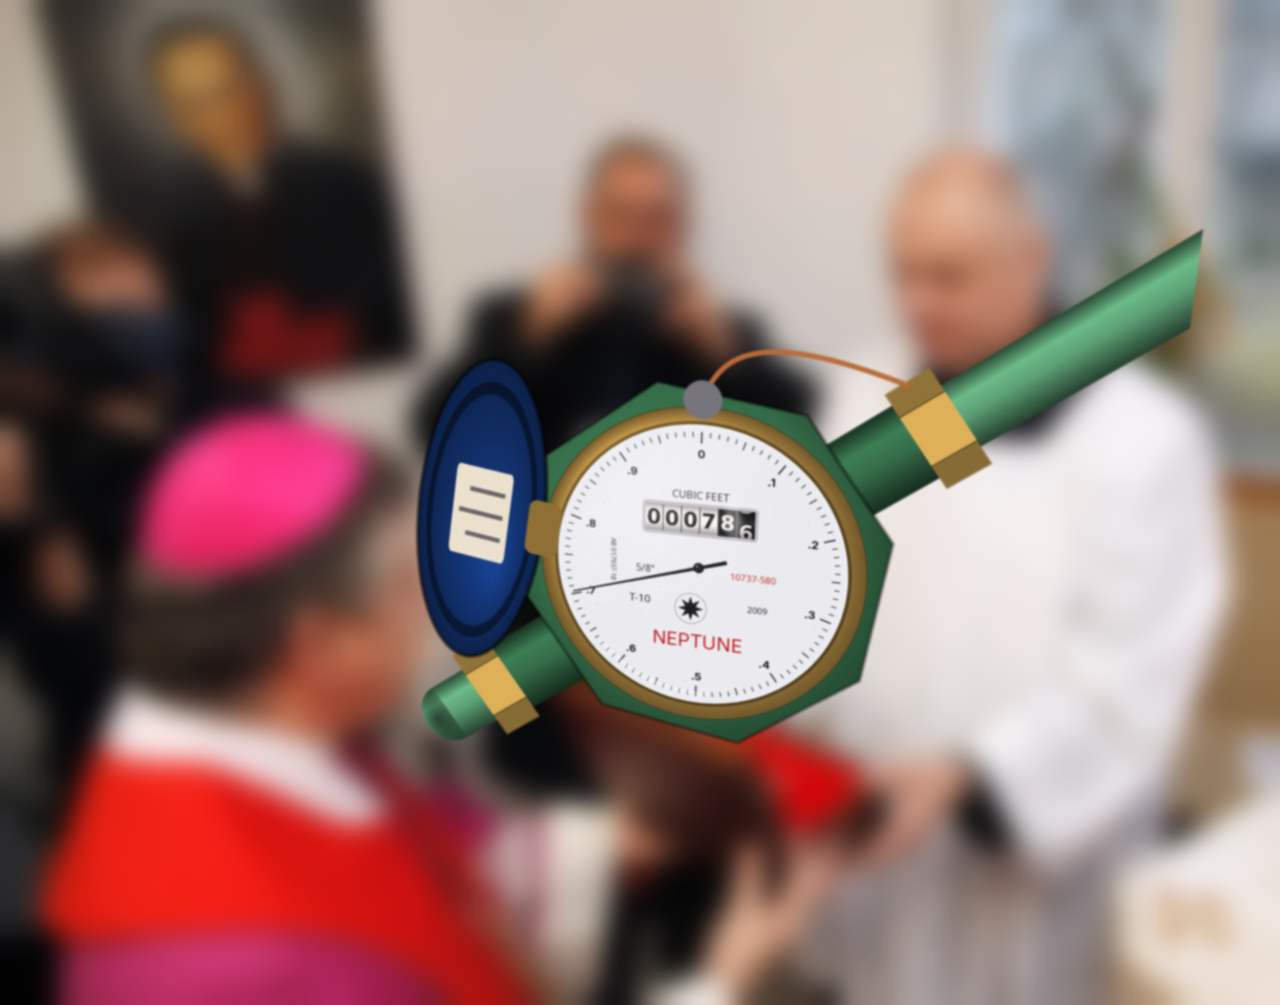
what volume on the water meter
785.70 ft³
